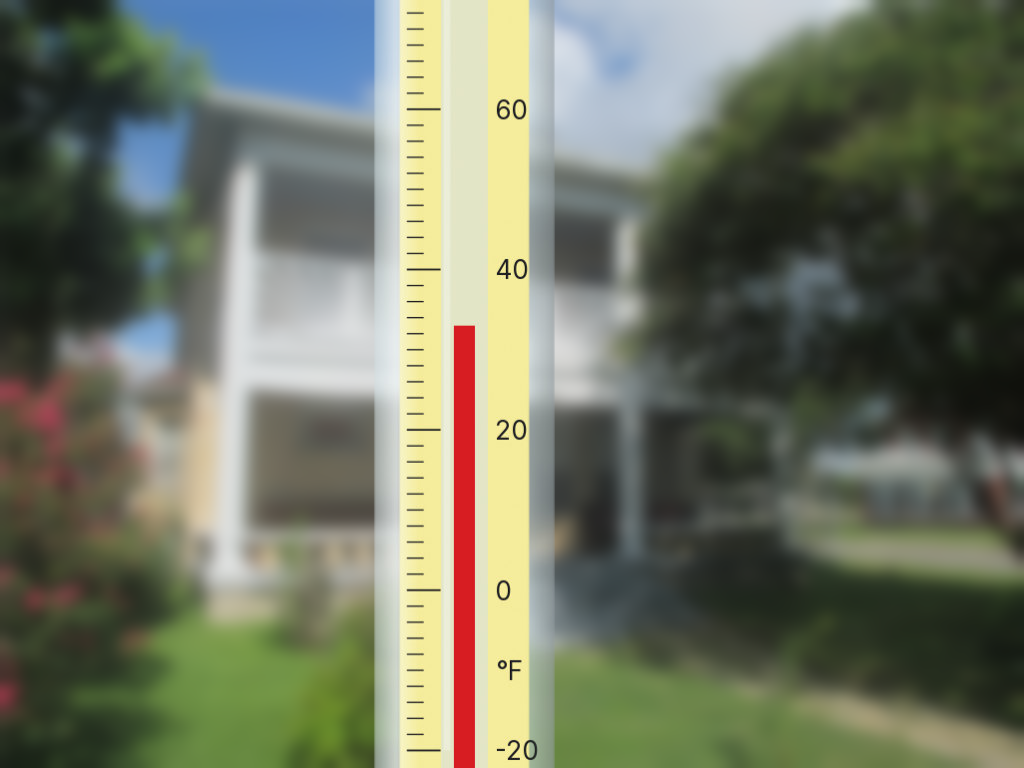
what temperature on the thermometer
33 °F
